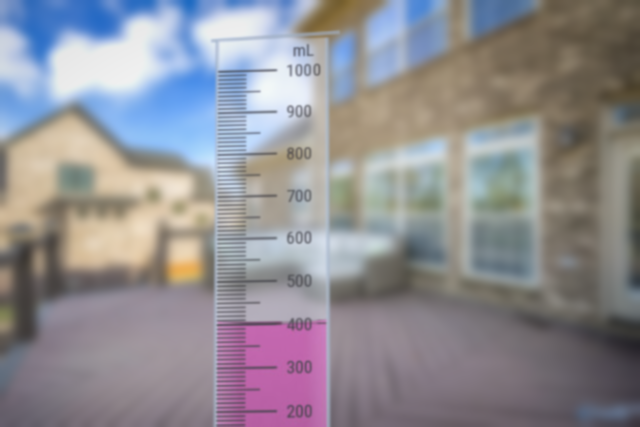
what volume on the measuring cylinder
400 mL
